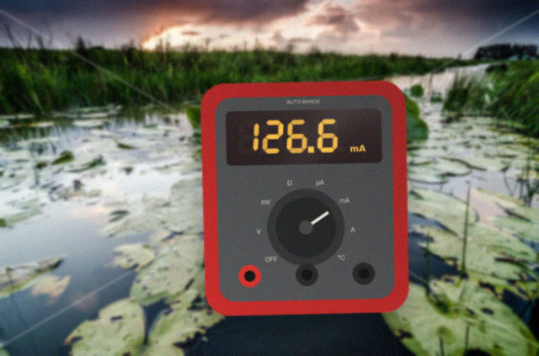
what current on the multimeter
126.6 mA
